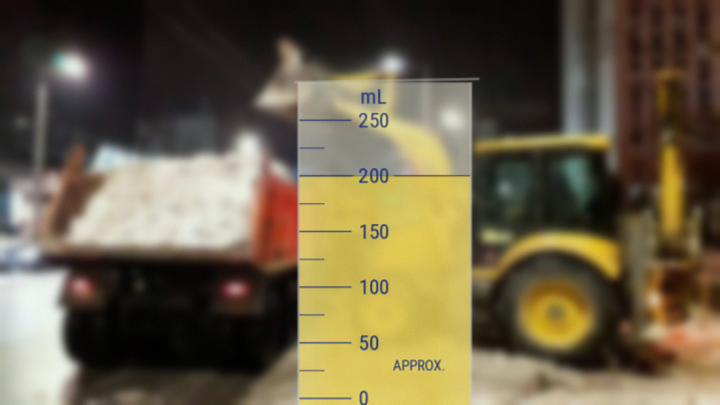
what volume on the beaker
200 mL
